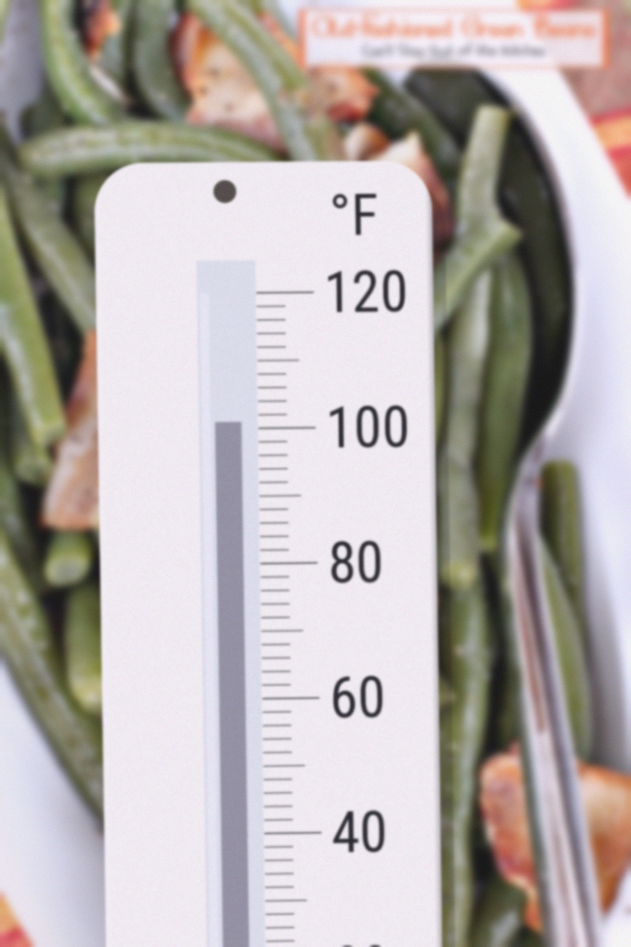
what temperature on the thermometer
101 °F
